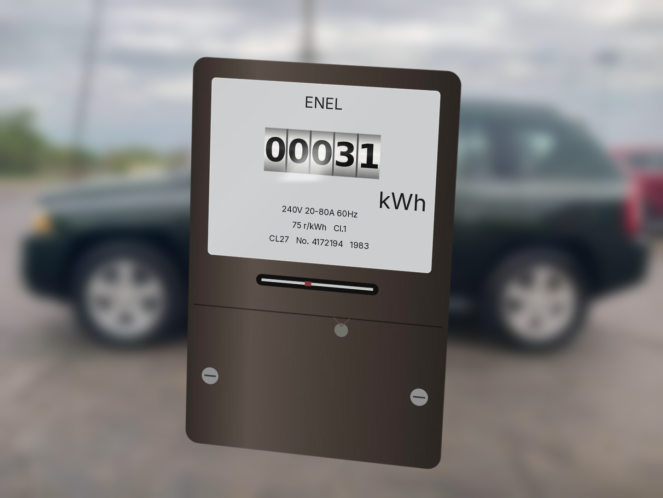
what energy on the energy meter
31 kWh
